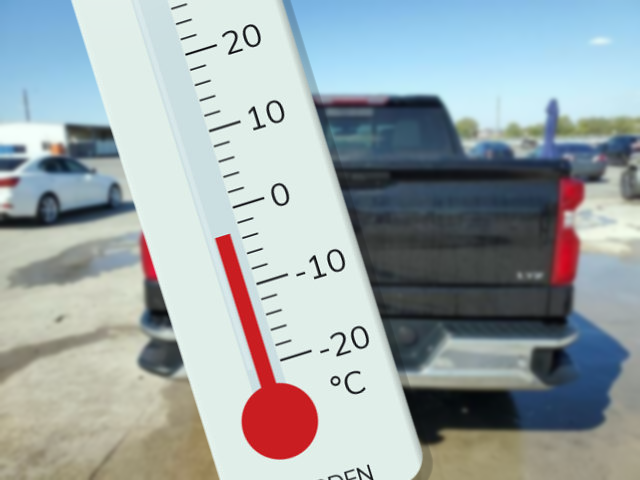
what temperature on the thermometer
-3 °C
